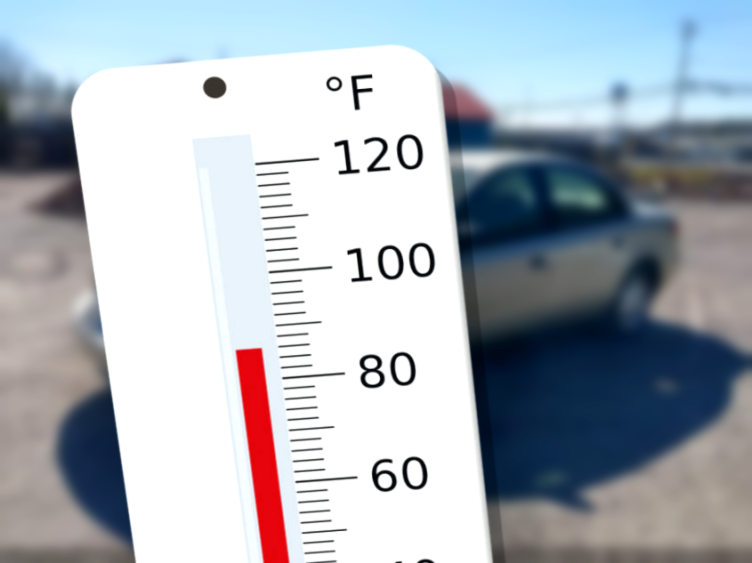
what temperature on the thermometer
86 °F
